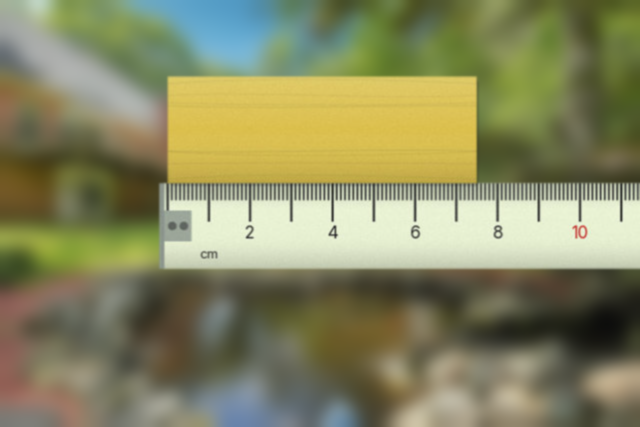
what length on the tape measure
7.5 cm
